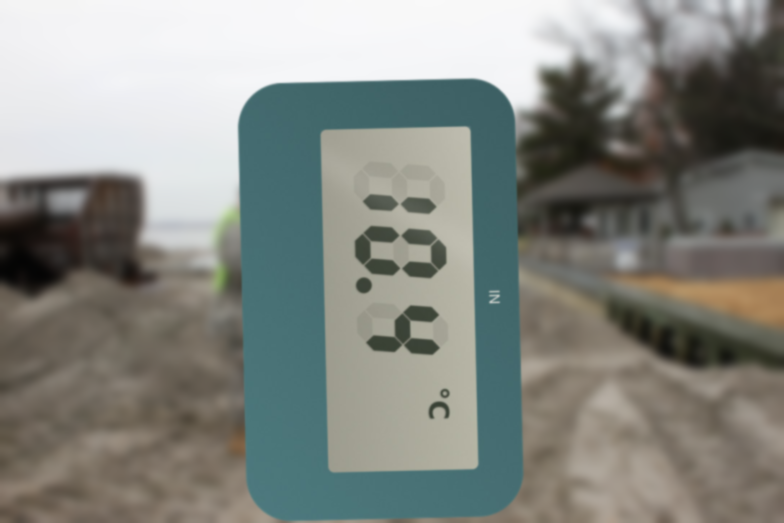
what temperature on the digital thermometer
10.4 °C
